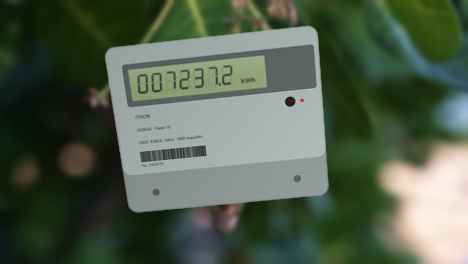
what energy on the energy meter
7237.2 kWh
